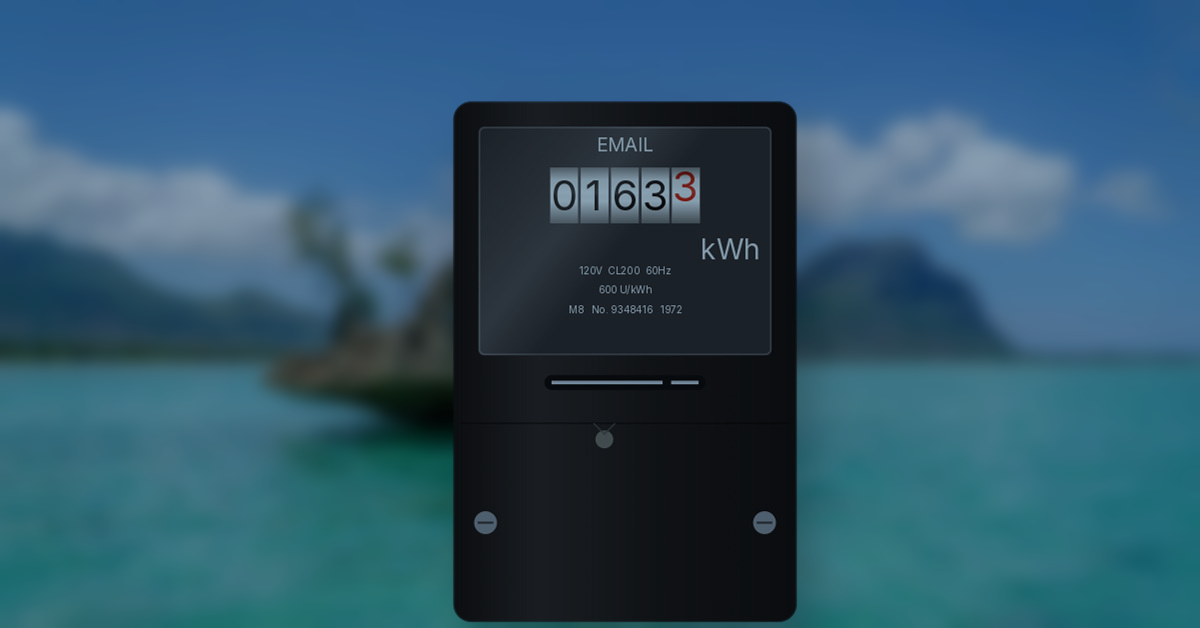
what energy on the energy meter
163.3 kWh
